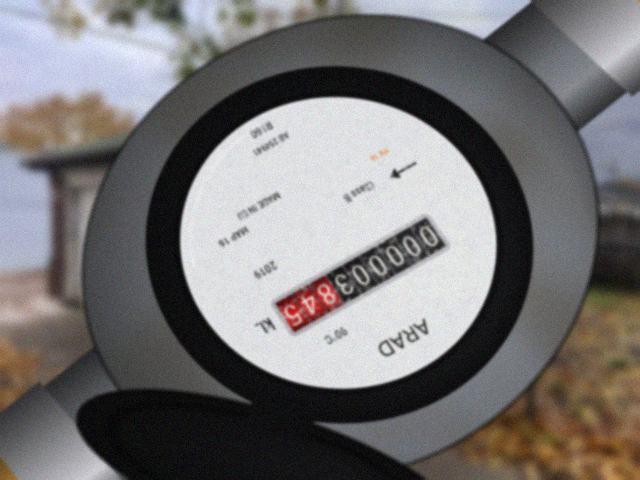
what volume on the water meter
3.845 kL
